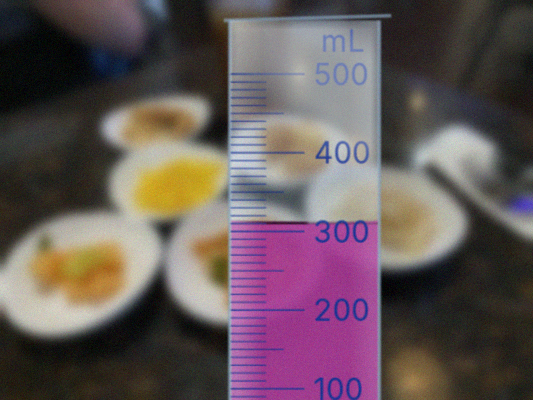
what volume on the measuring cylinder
310 mL
